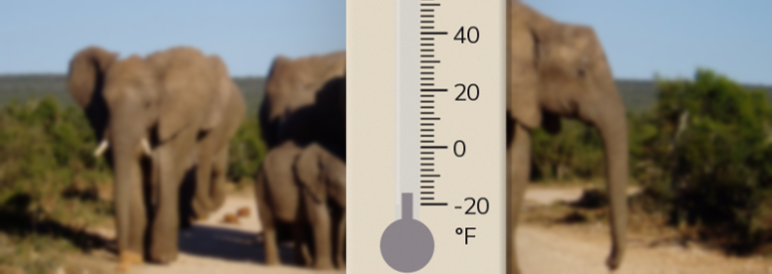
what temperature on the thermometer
-16 °F
